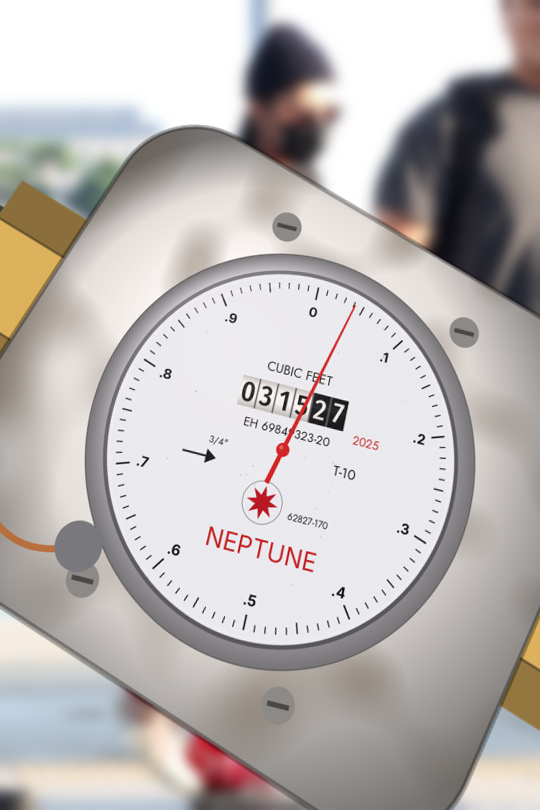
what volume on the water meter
31527.04 ft³
